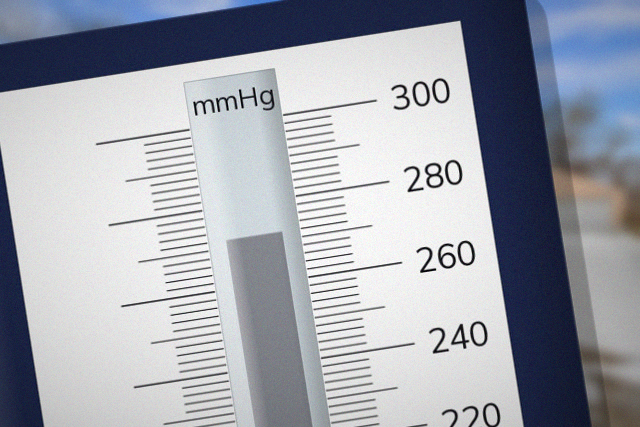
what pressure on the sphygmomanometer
272 mmHg
